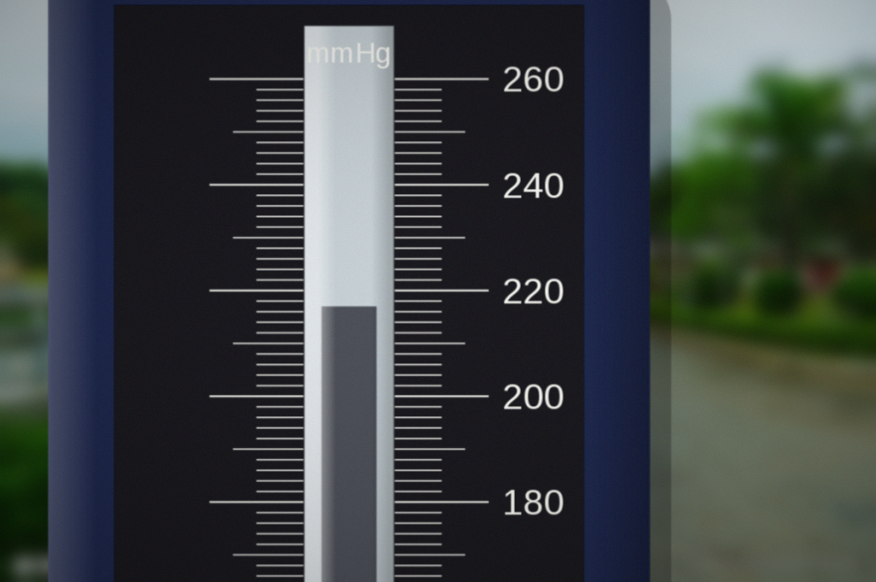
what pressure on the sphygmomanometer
217 mmHg
